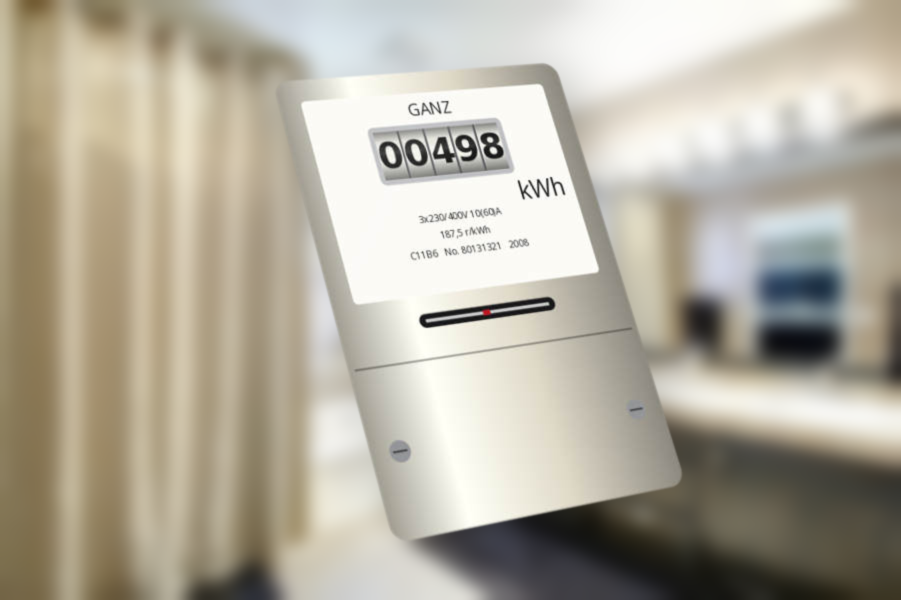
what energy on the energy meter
498 kWh
